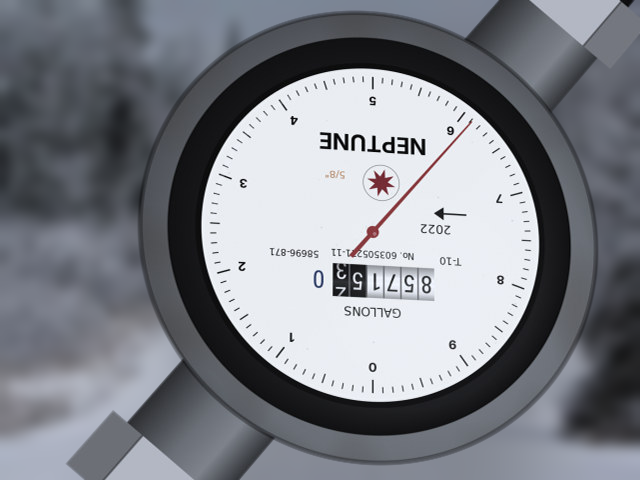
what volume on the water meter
8571526.1 gal
